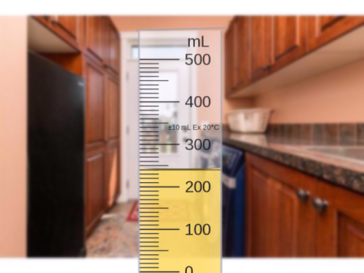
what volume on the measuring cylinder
240 mL
